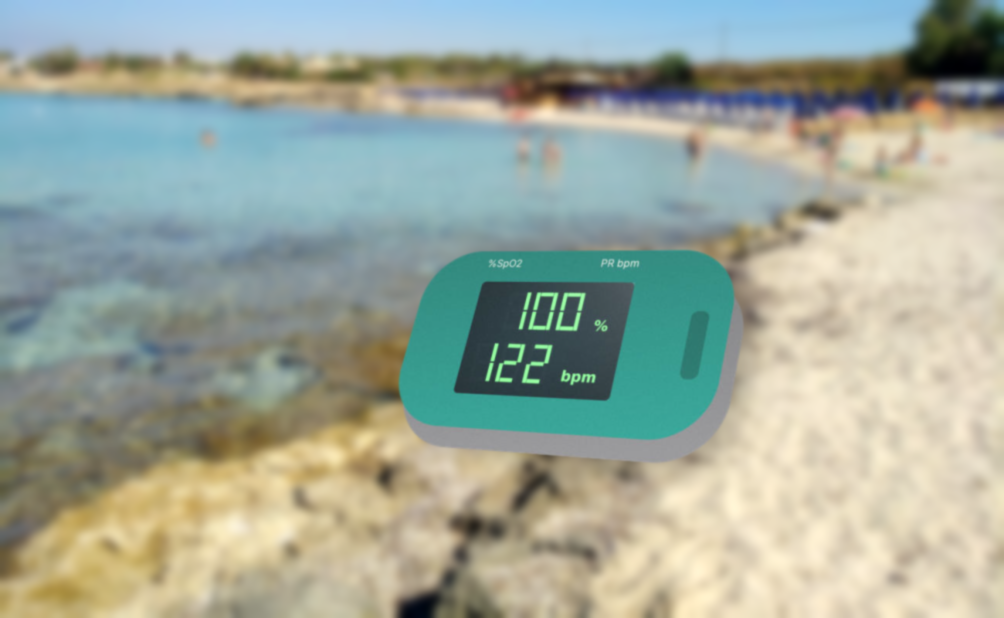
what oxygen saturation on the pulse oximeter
100 %
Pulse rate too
122 bpm
